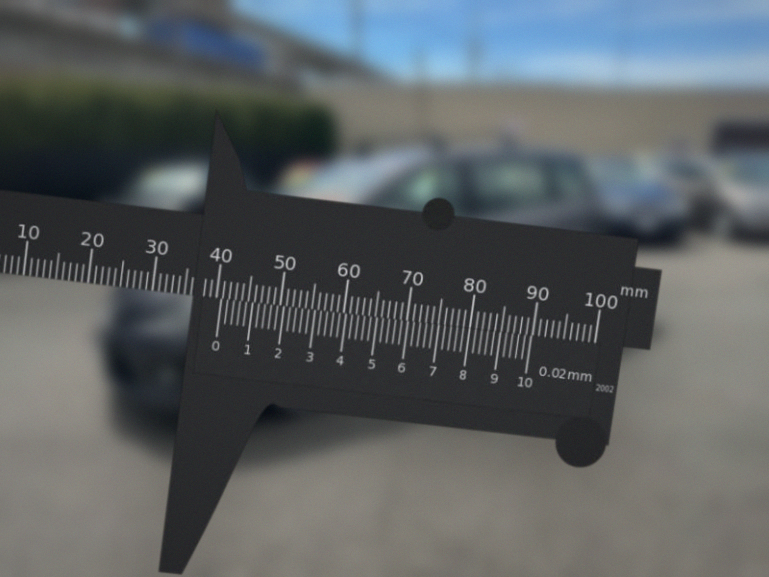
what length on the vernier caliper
40.8 mm
